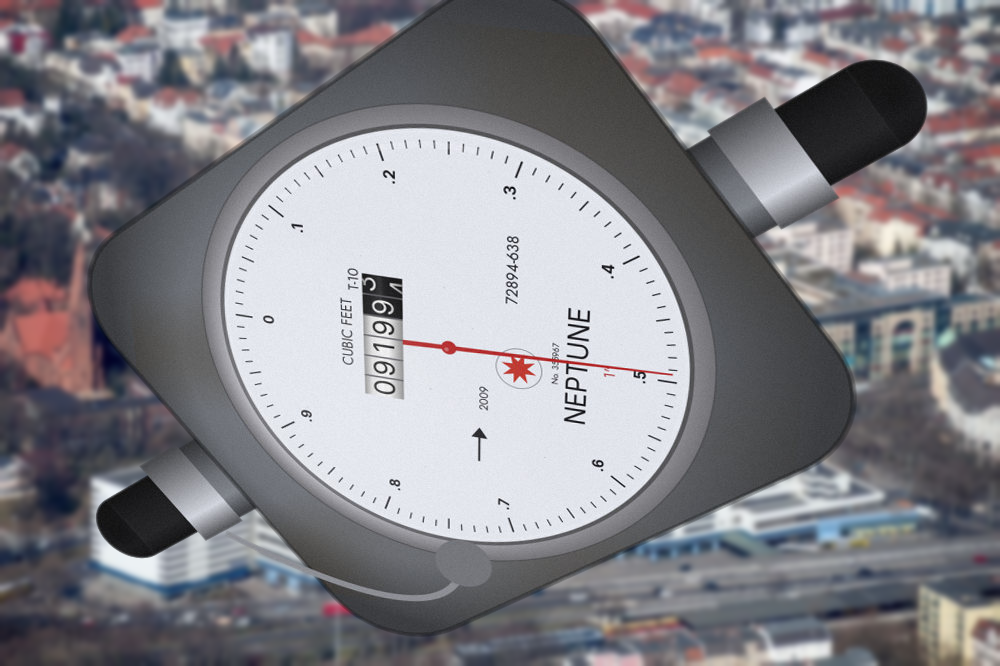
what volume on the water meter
91993.49 ft³
